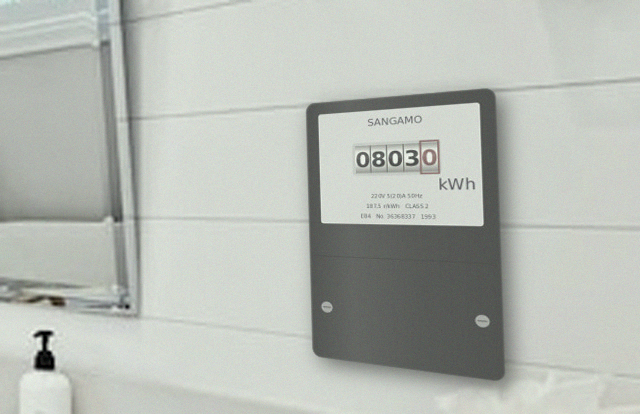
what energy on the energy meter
803.0 kWh
